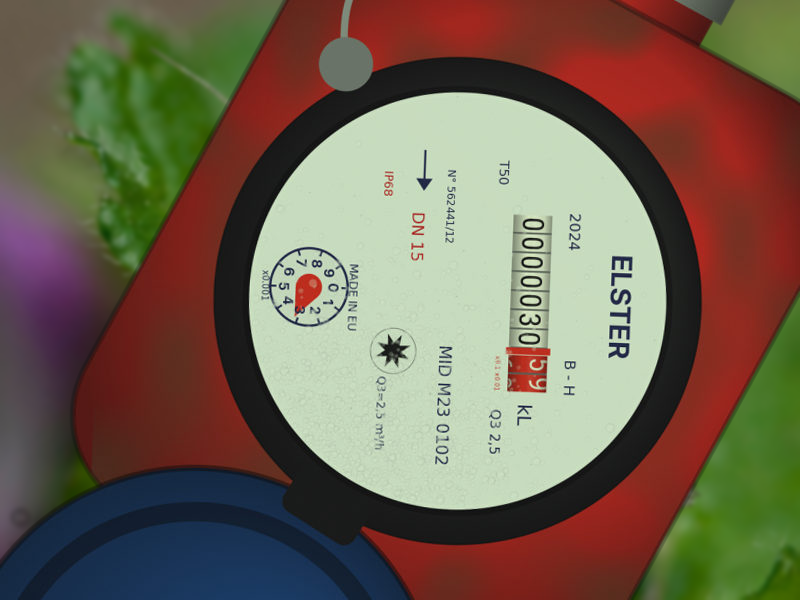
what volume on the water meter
30.593 kL
